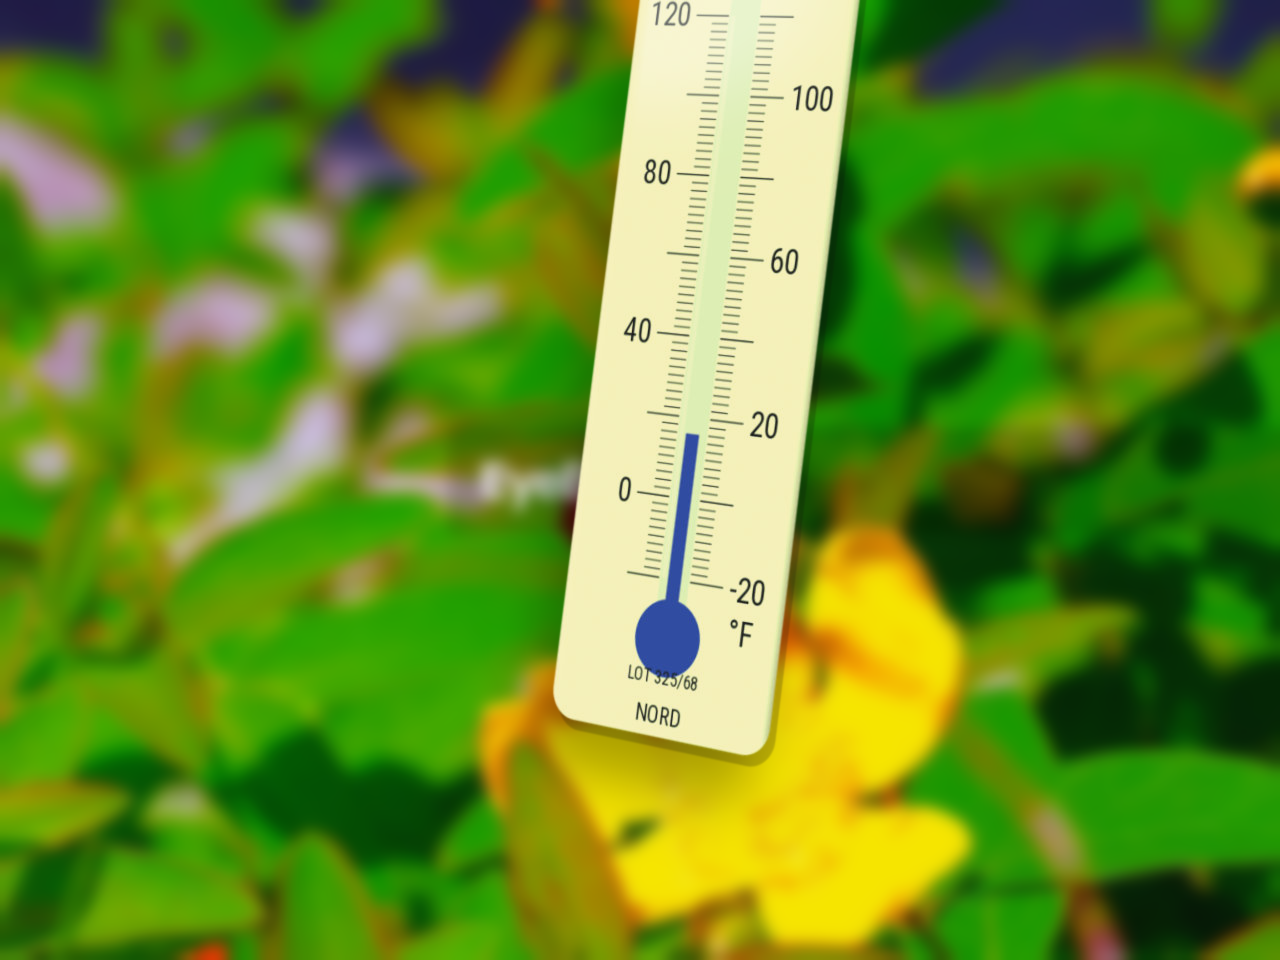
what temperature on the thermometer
16 °F
